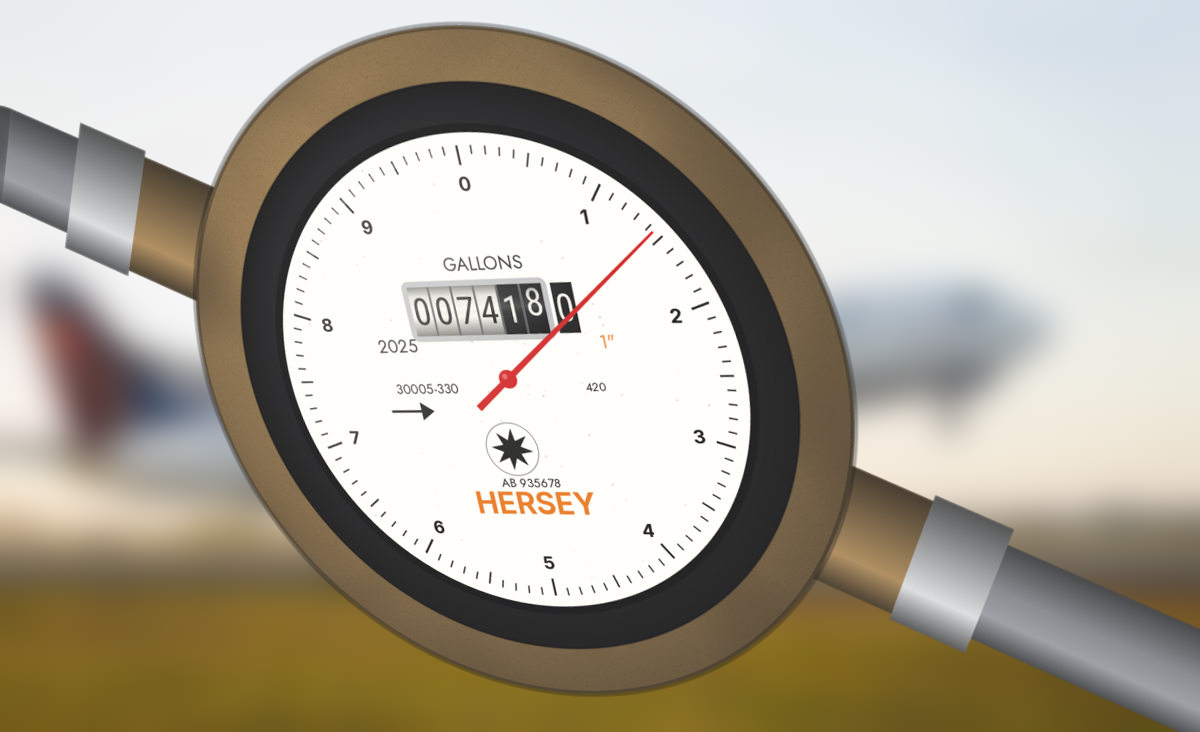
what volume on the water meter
74181.4 gal
